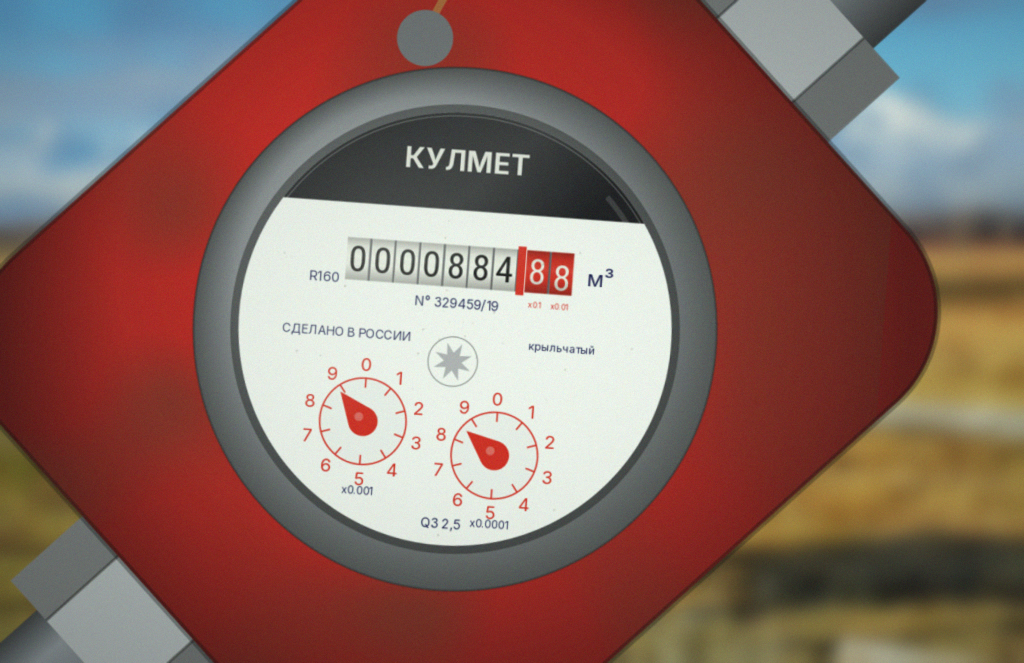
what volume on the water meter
884.8788 m³
